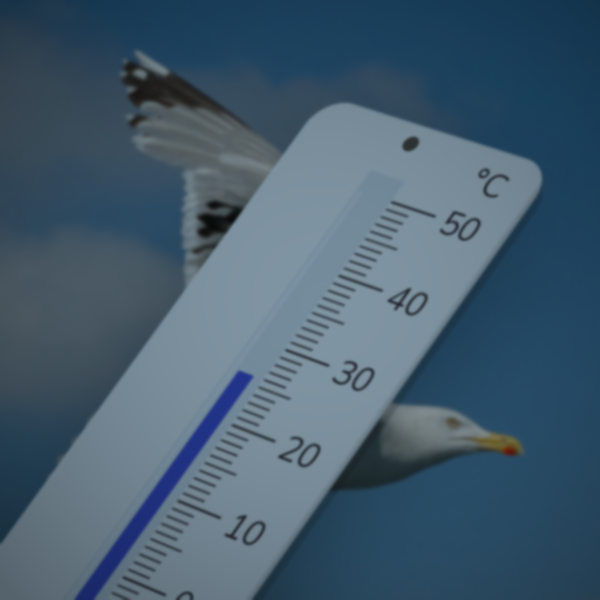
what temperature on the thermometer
26 °C
